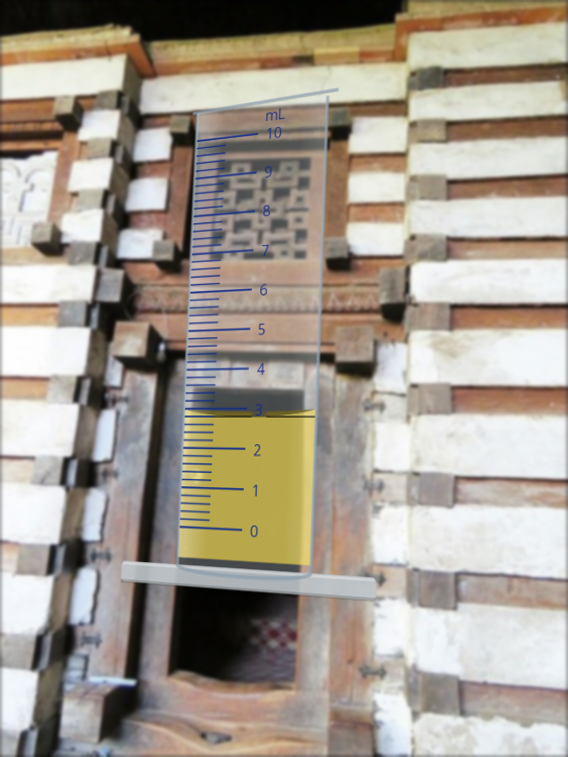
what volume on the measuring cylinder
2.8 mL
